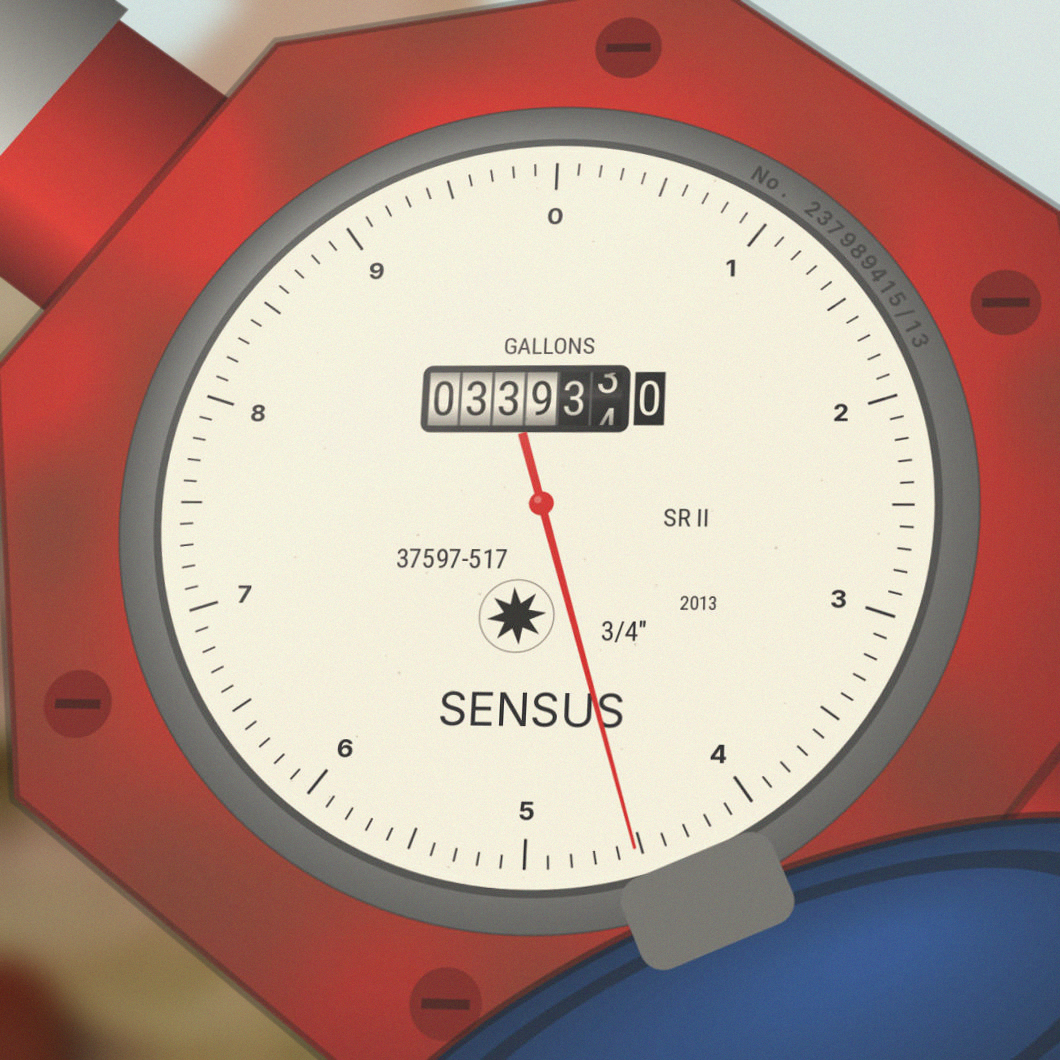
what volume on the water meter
339334.5 gal
